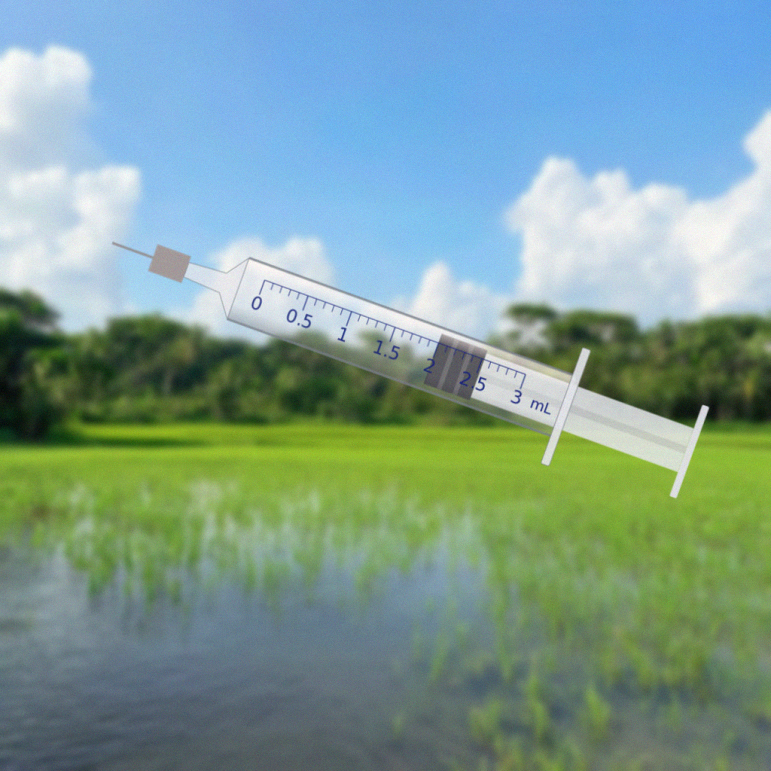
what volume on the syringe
2 mL
